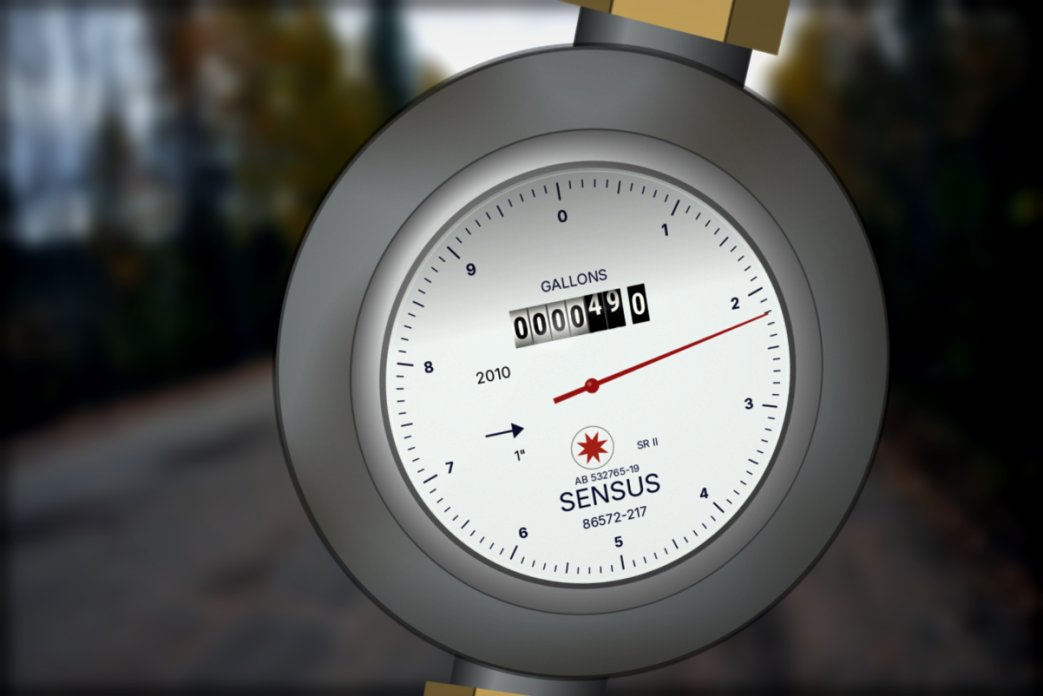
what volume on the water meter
492.2 gal
